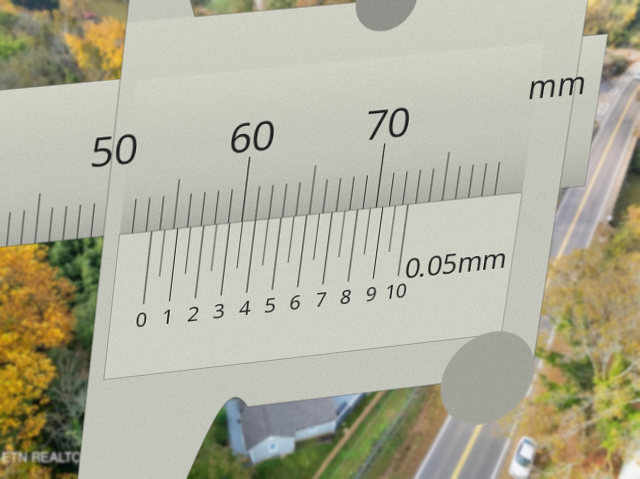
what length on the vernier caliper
53.4 mm
